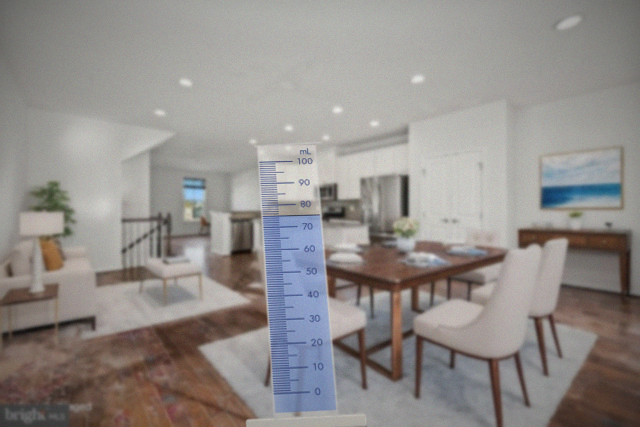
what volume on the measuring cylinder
75 mL
